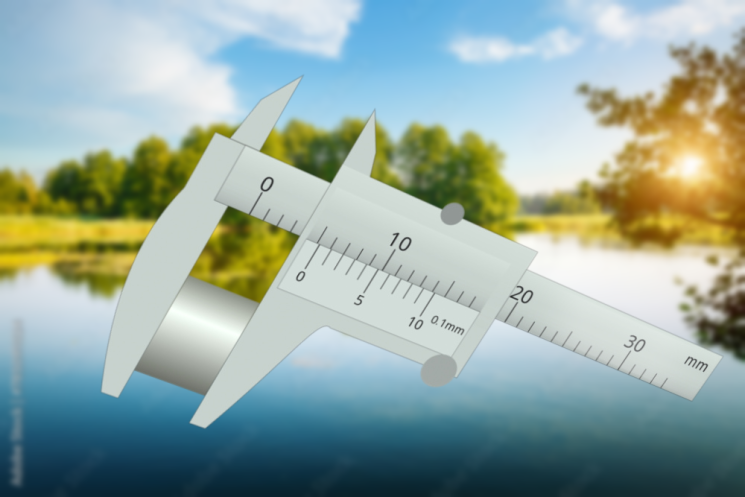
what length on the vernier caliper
5.2 mm
